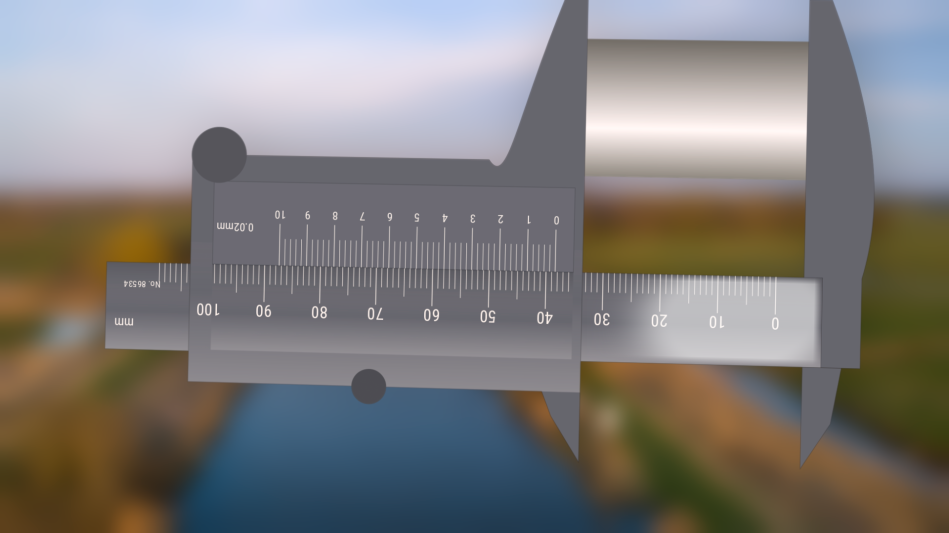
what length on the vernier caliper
38.4 mm
